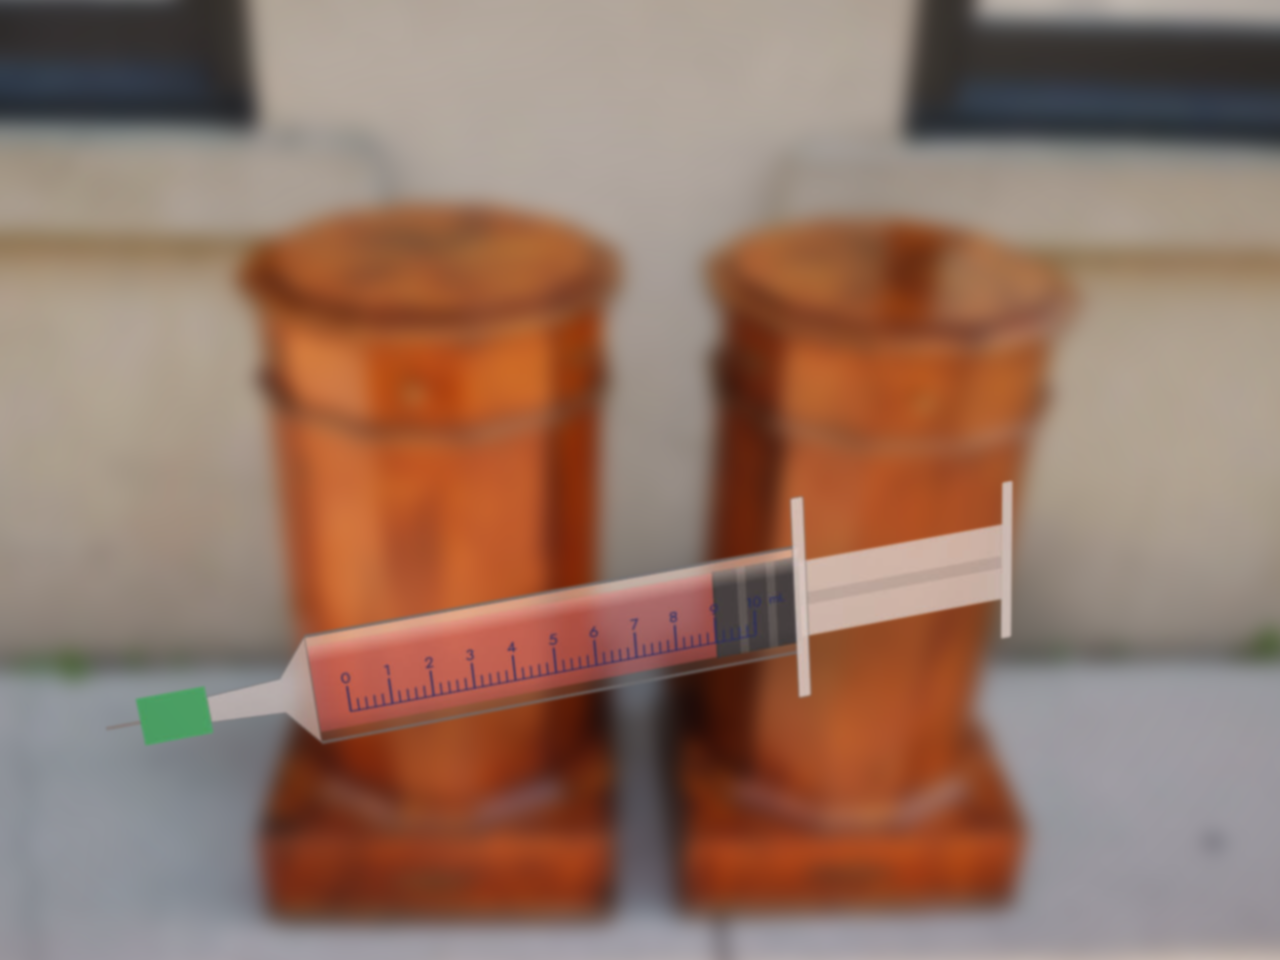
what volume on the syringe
9 mL
